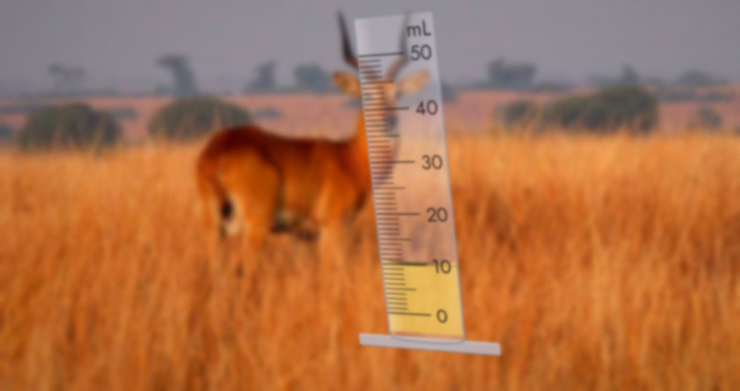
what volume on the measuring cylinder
10 mL
